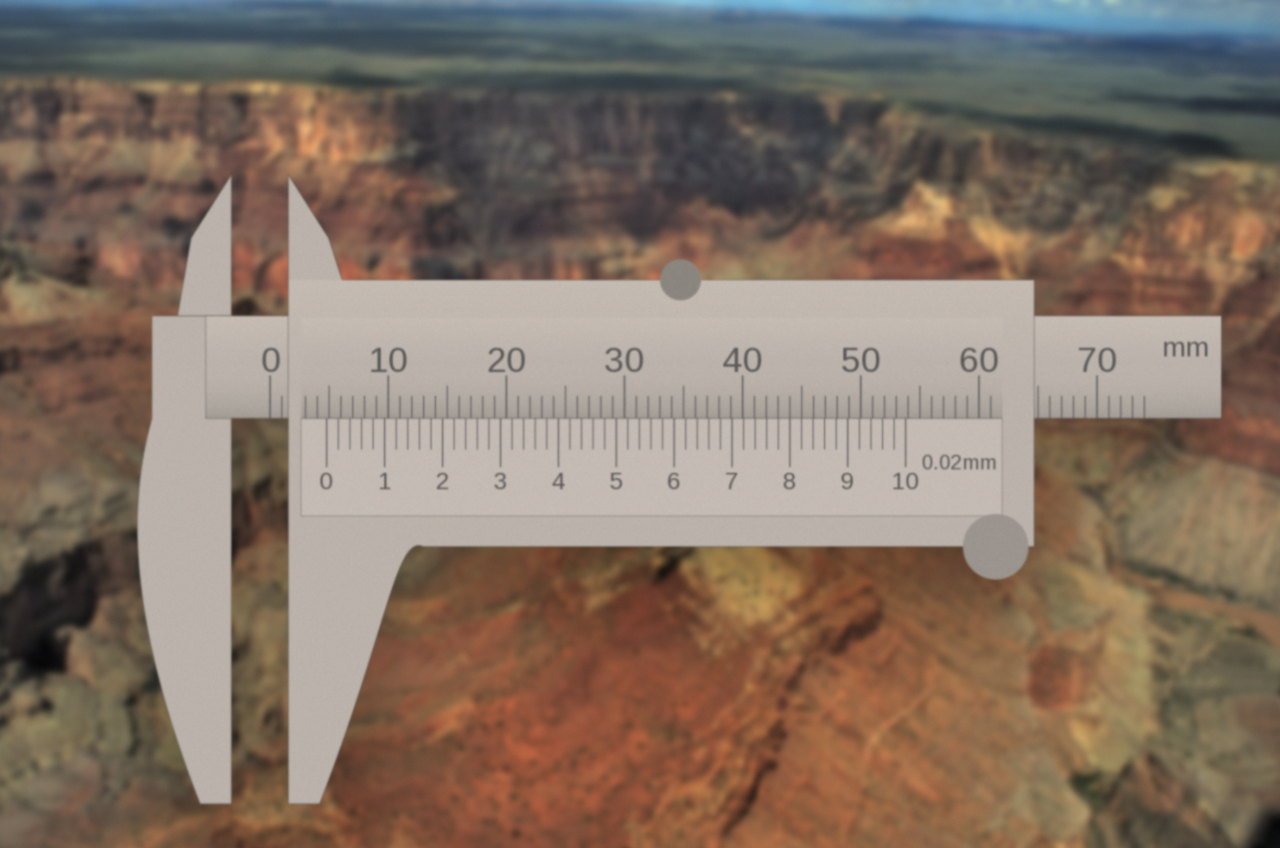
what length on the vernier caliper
4.8 mm
